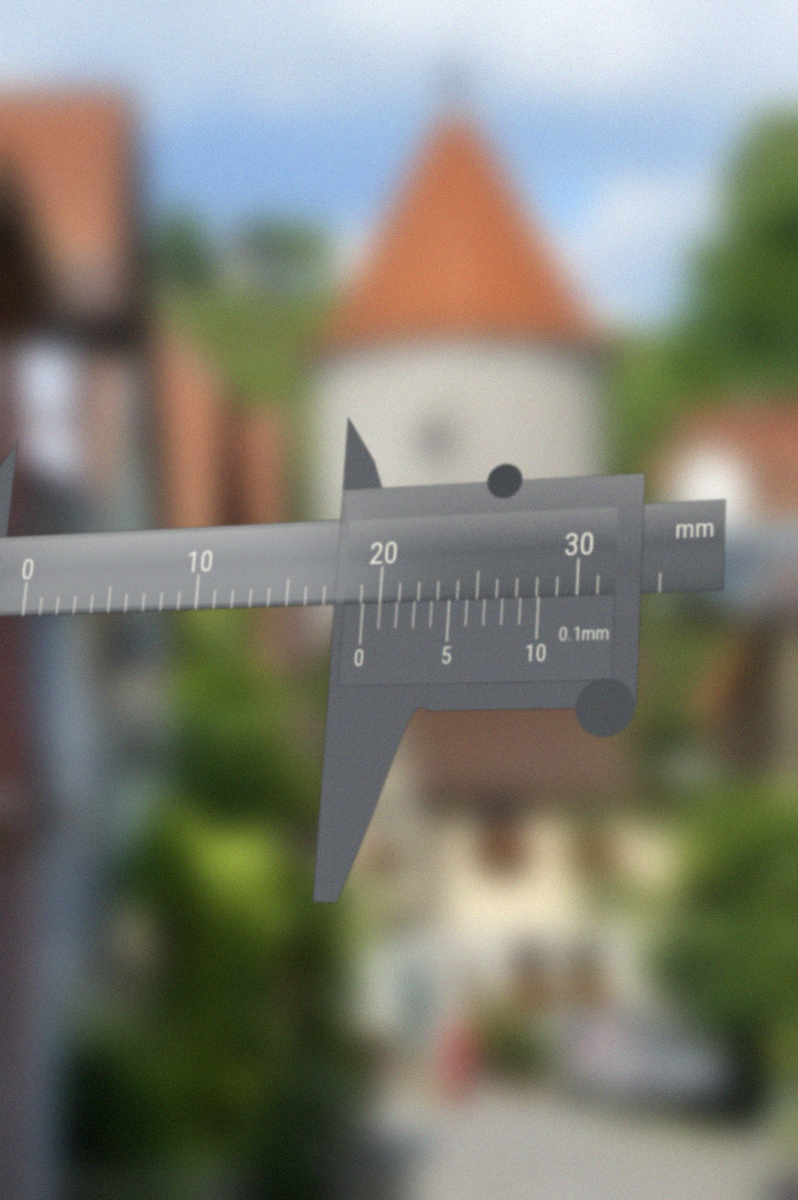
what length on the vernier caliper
19.1 mm
